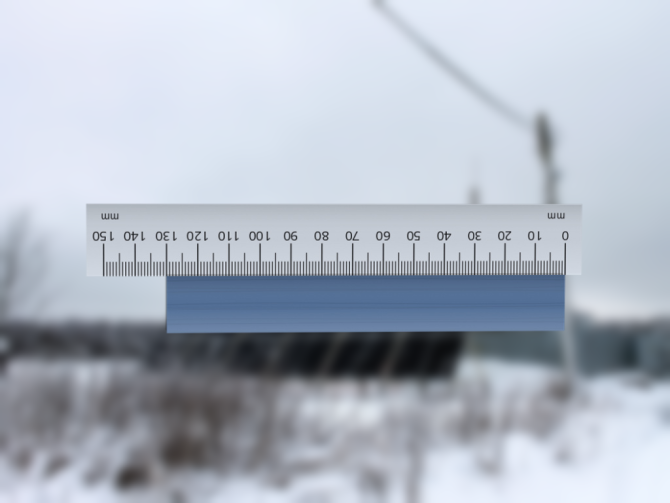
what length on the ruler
130 mm
